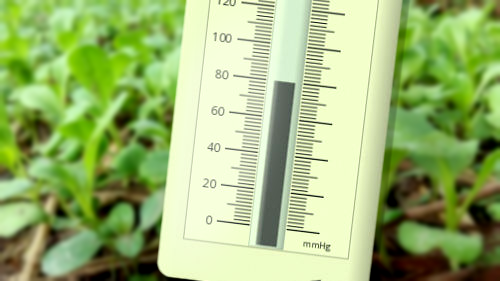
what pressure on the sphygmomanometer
80 mmHg
